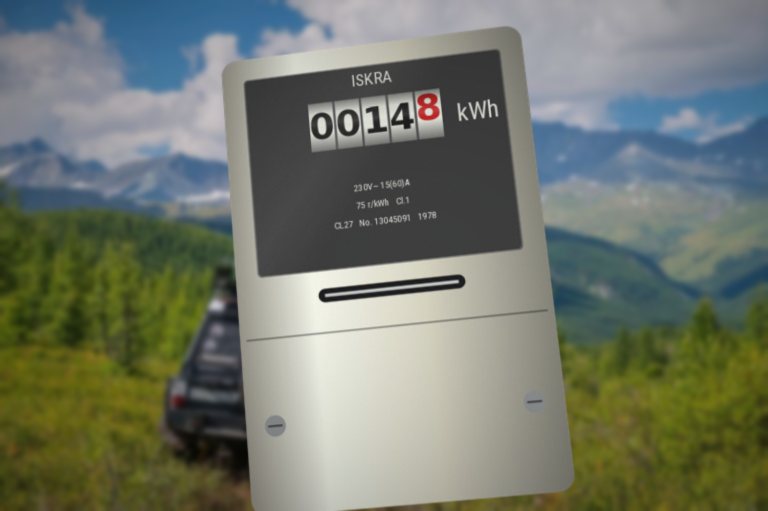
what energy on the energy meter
14.8 kWh
